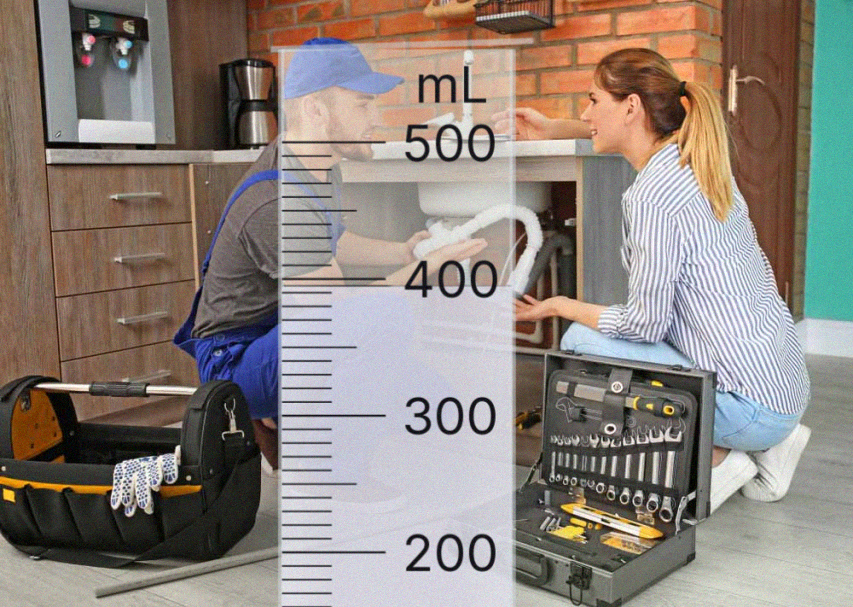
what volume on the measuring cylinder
395 mL
